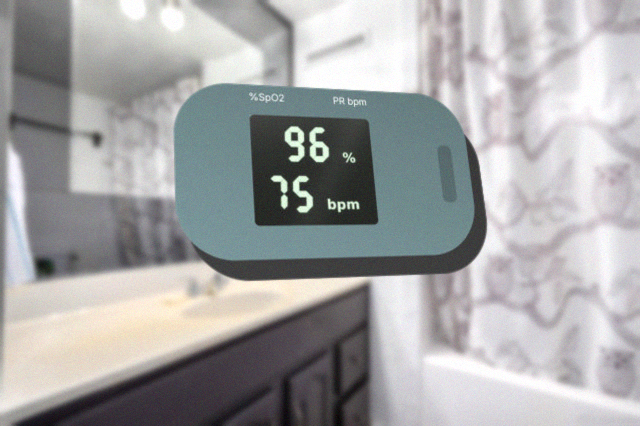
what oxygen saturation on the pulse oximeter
96 %
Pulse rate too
75 bpm
